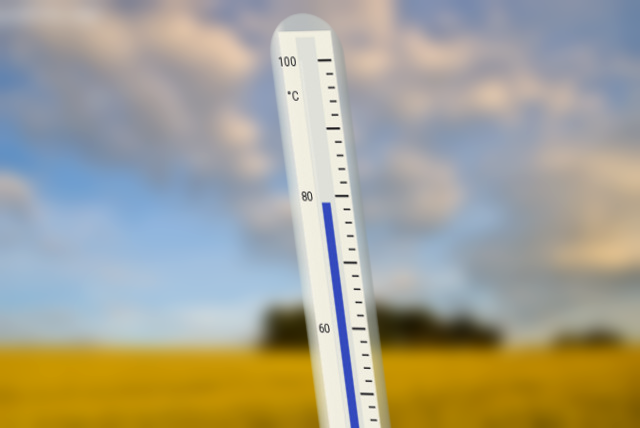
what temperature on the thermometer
79 °C
